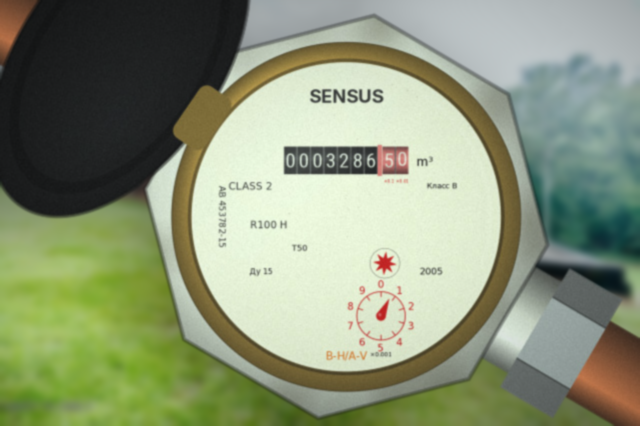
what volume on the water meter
3286.500 m³
